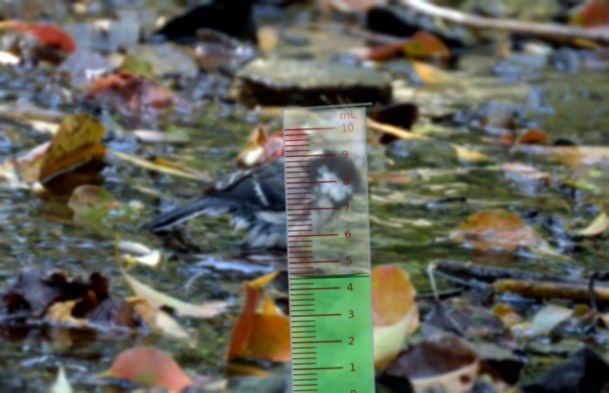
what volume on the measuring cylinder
4.4 mL
